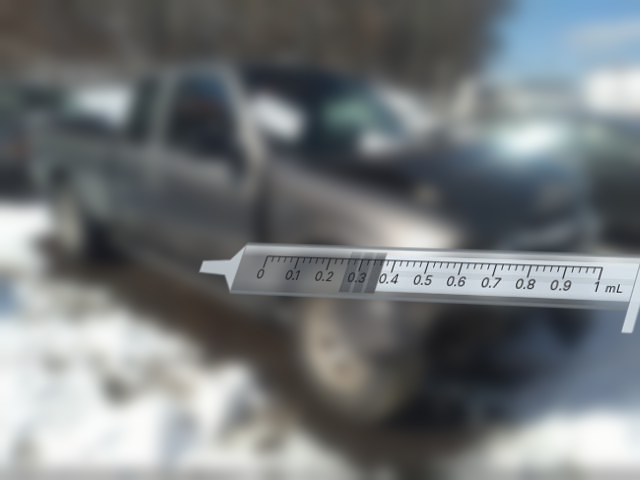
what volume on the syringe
0.26 mL
